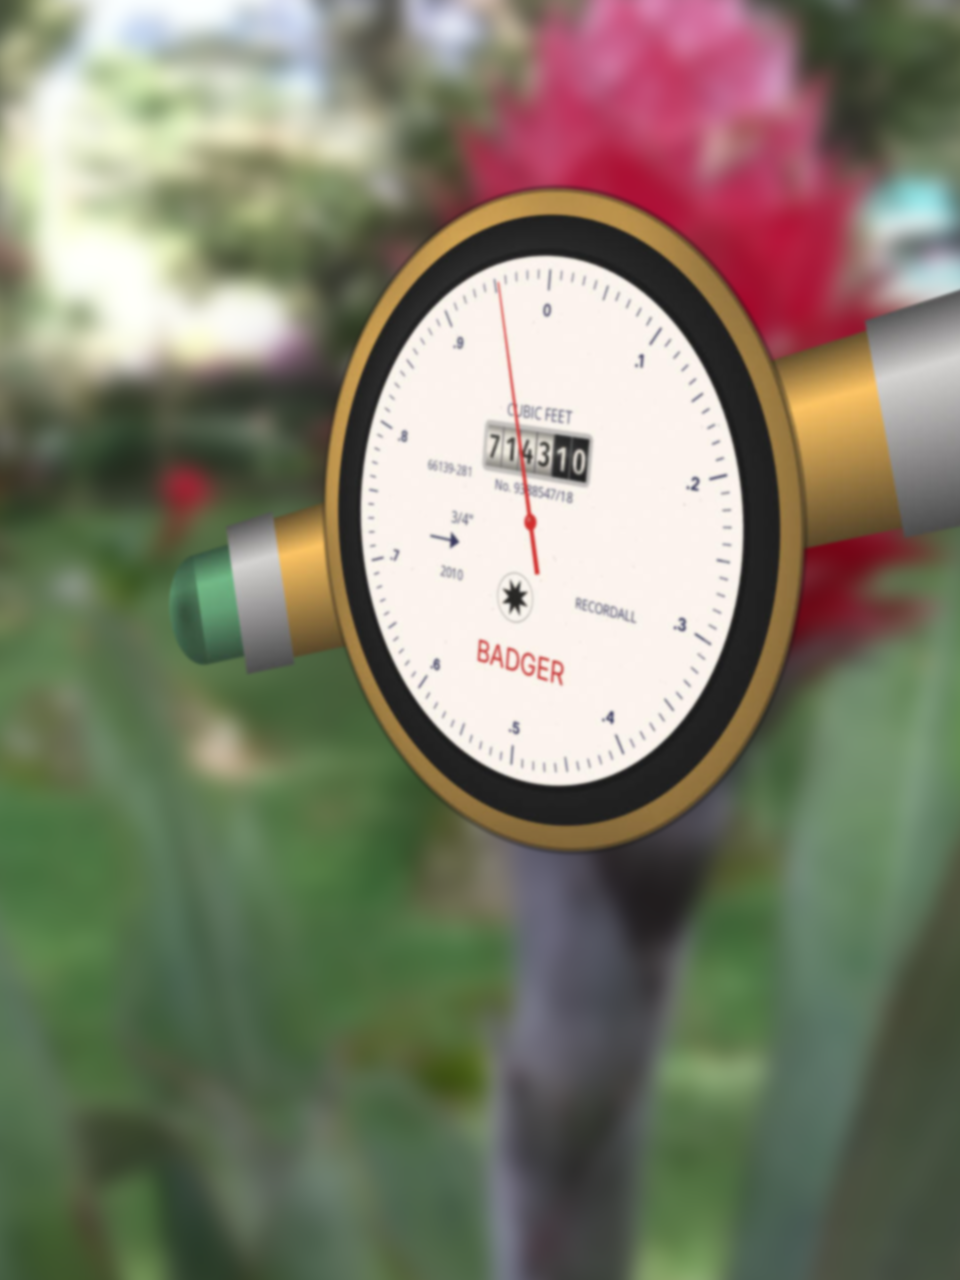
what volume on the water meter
714309.95 ft³
